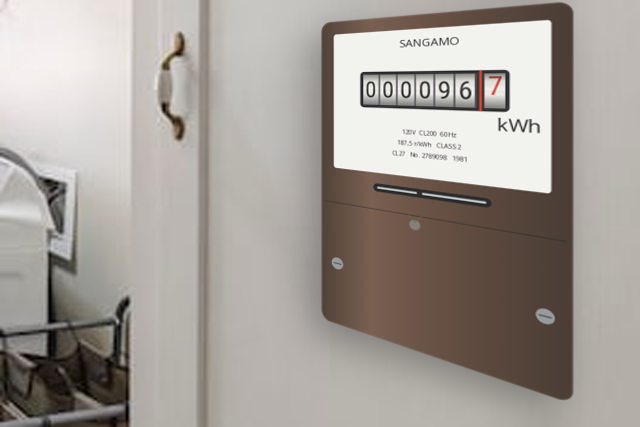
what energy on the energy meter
96.7 kWh
